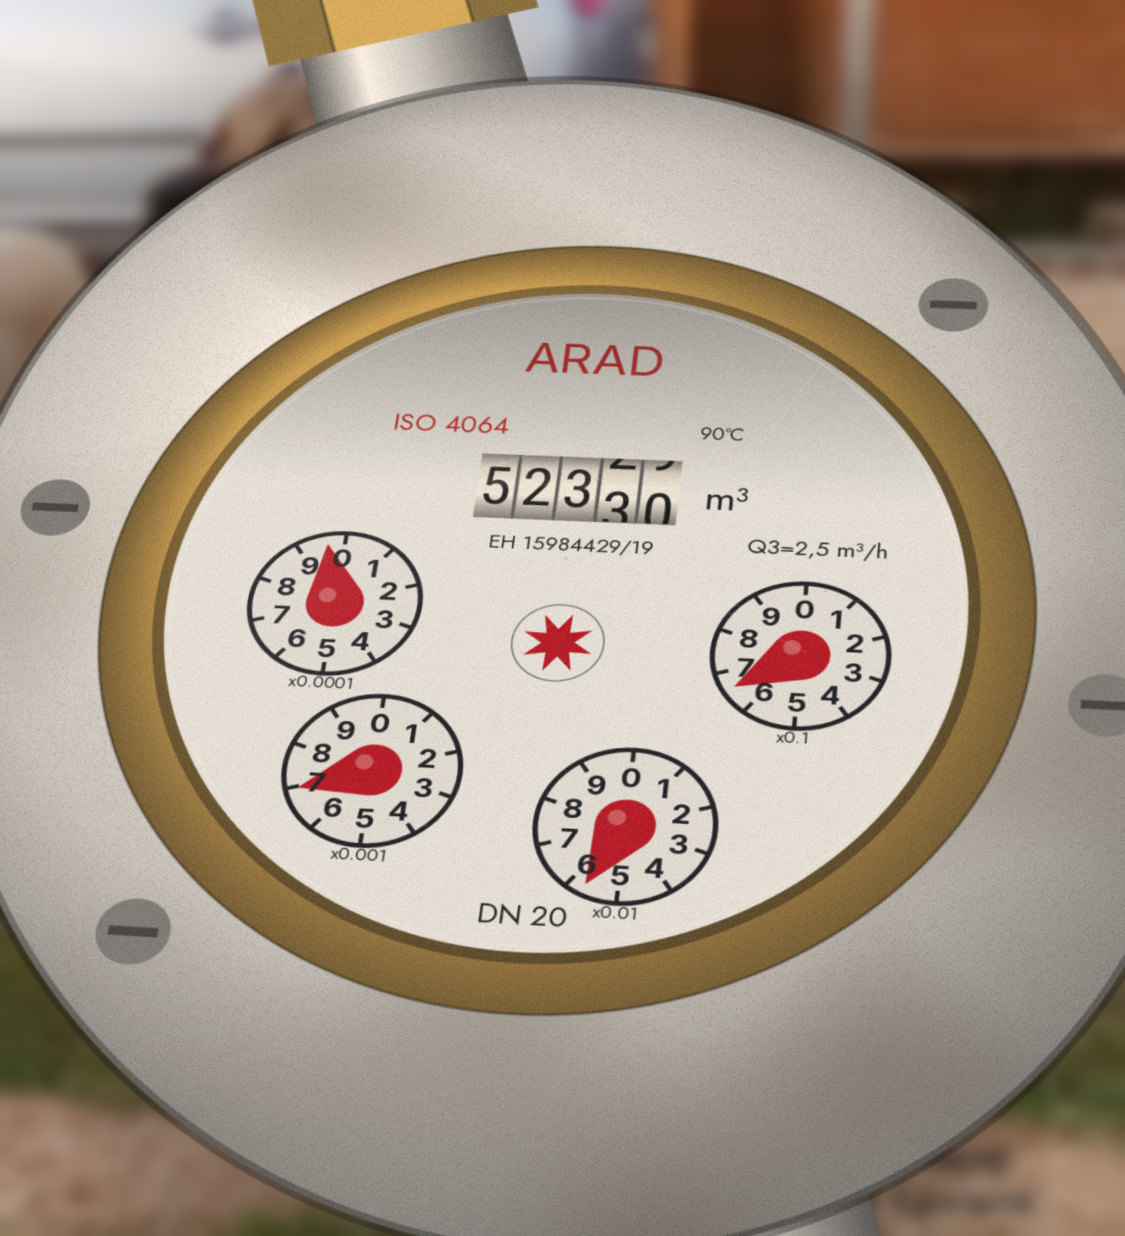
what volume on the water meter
52329.6569 m³
